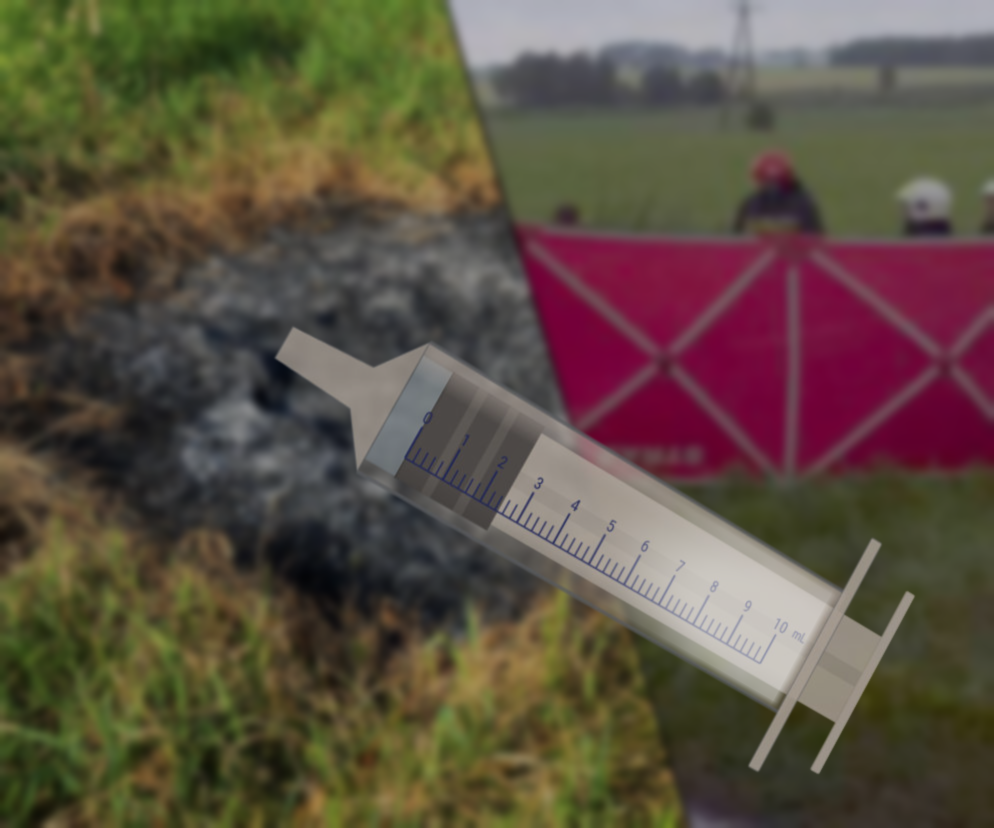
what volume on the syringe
0 mL
